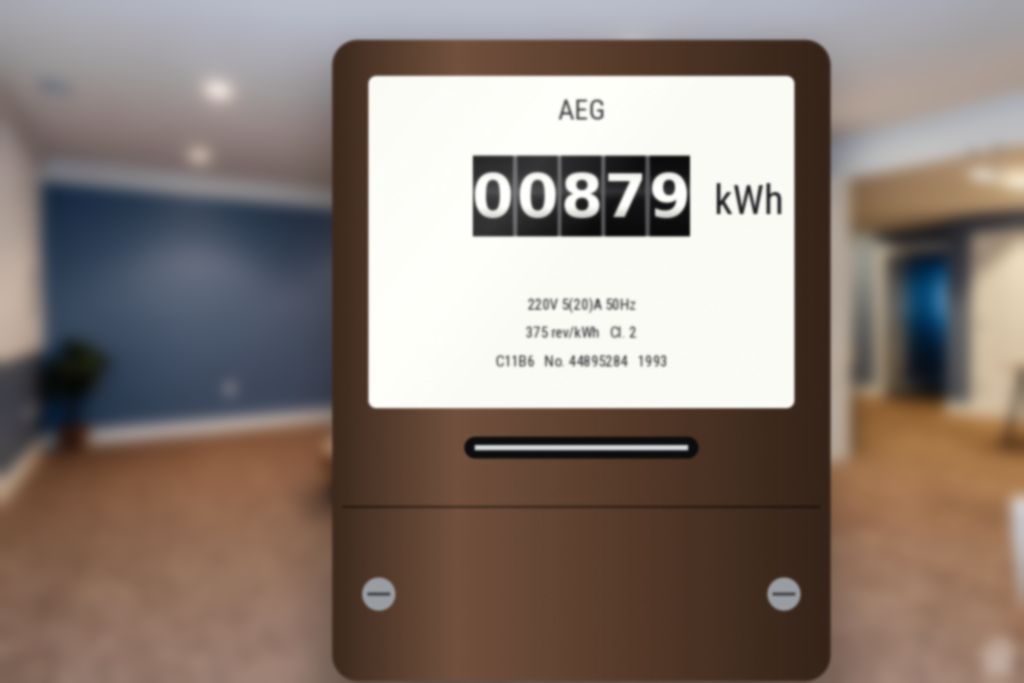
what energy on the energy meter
879 kWh
